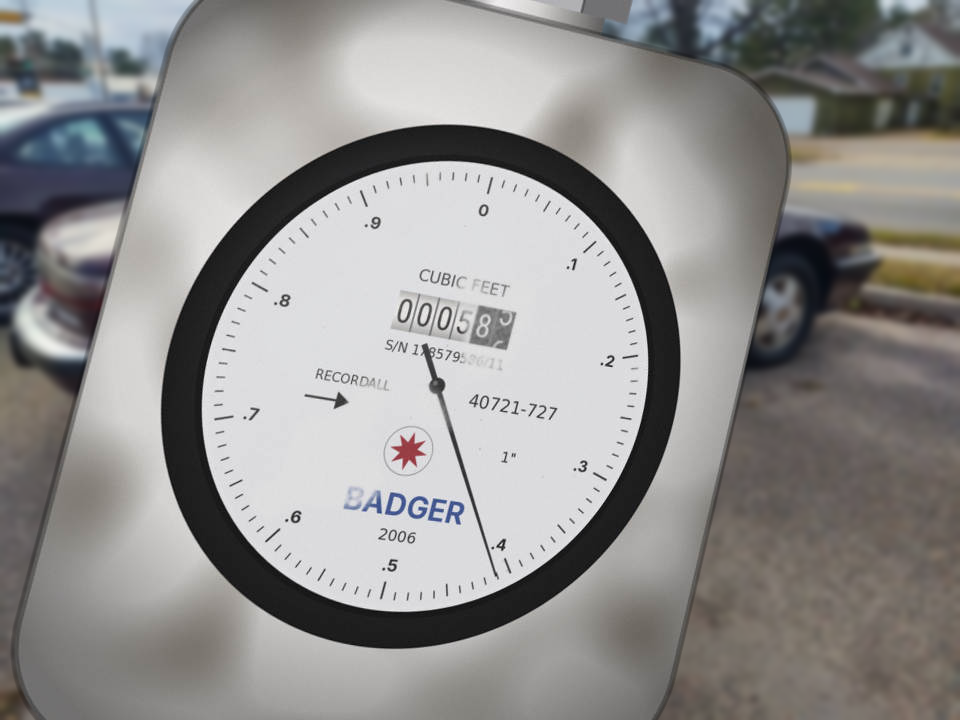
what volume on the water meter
585.41 ft³
